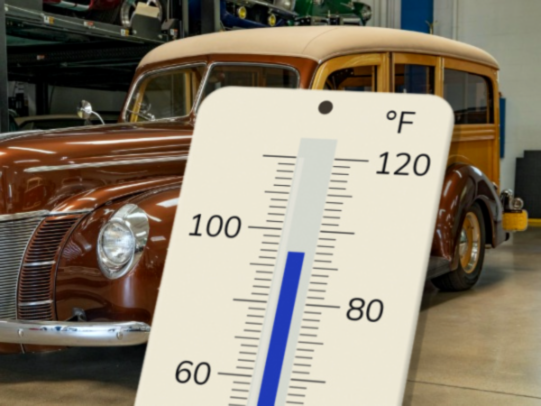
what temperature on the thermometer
94 °F
